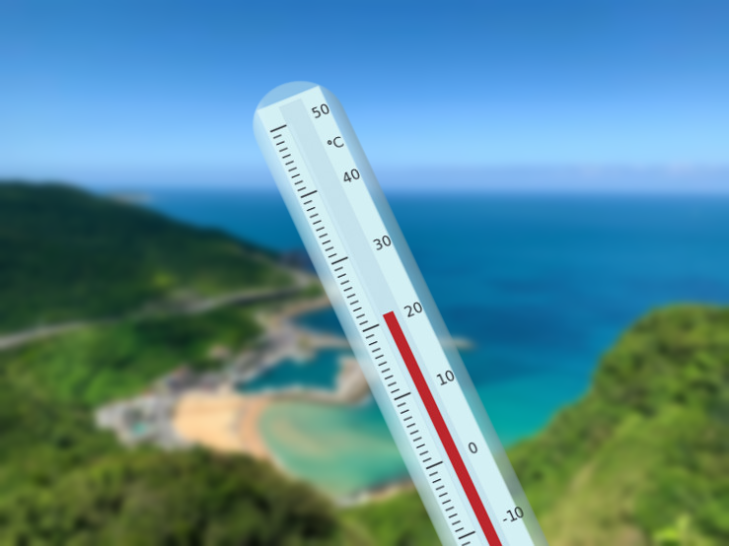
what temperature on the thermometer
21 °C
